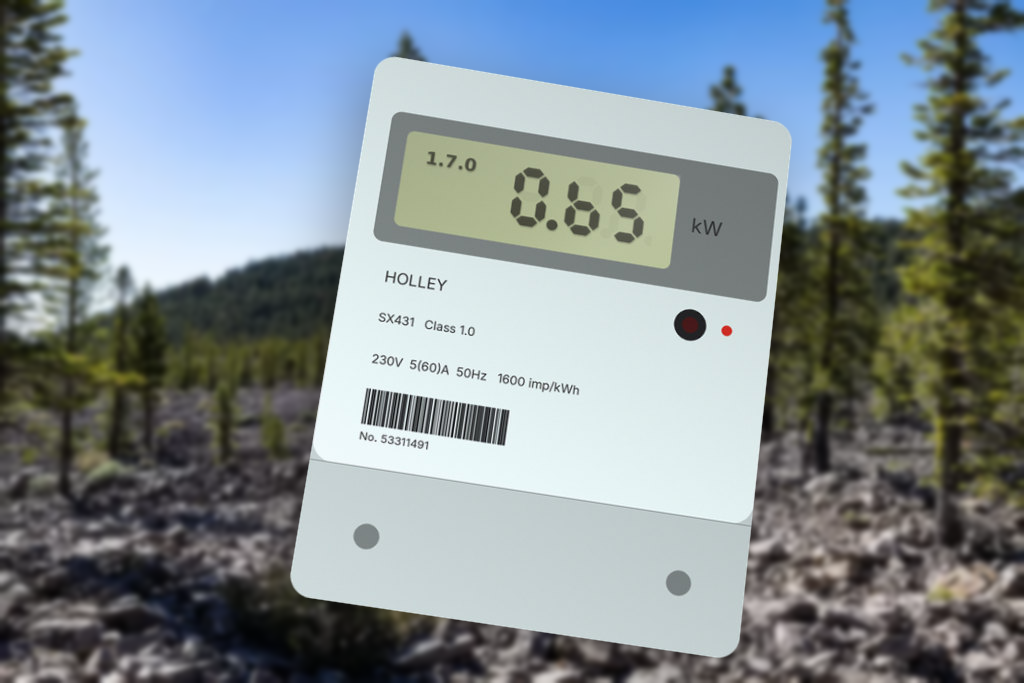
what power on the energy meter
0.65 kW
